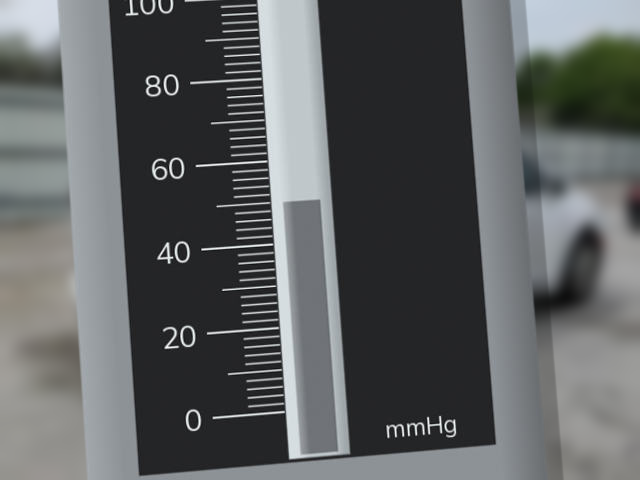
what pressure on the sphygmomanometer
50 mmHg
